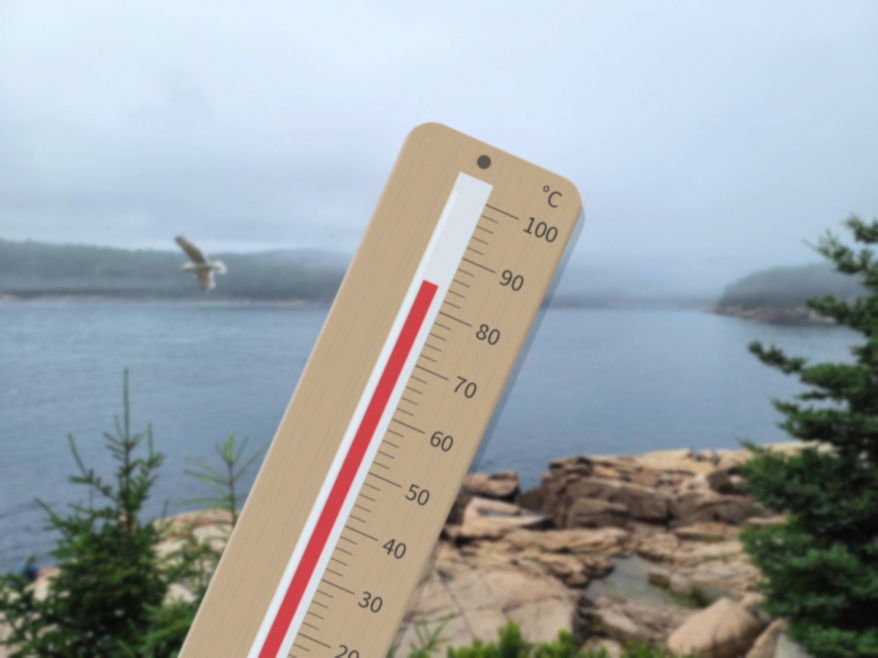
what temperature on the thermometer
84 °C
